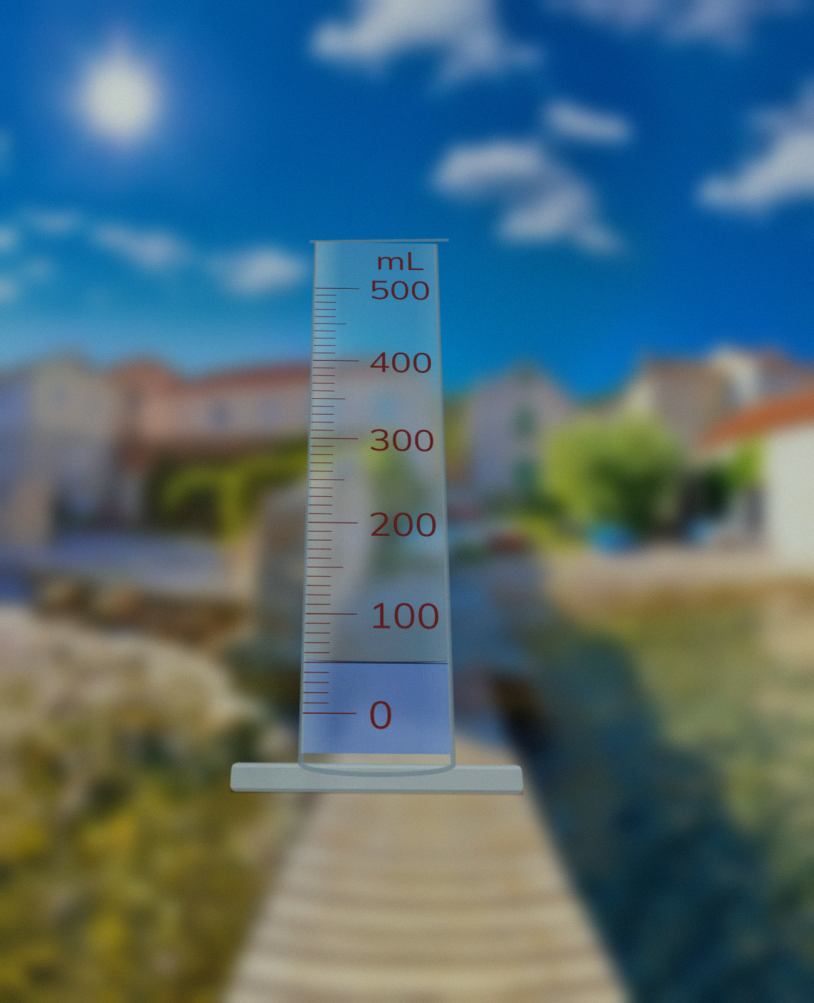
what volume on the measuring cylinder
50 mL
